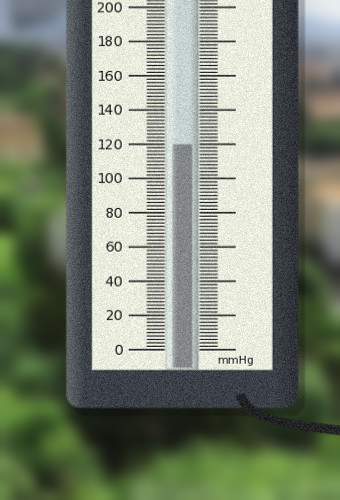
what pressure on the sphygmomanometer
120 mmHg
